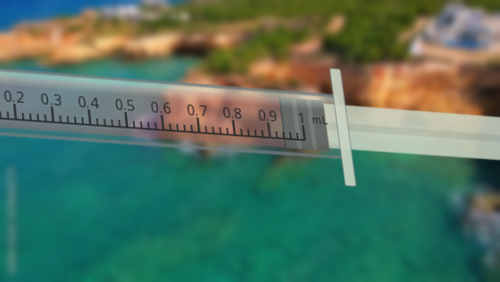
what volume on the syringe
0.94 mL
